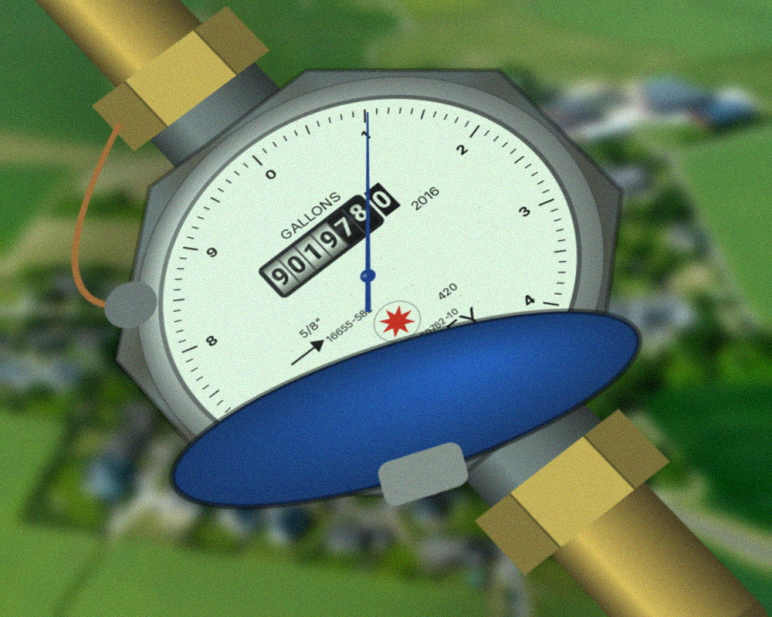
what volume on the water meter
9019781.0 gal
